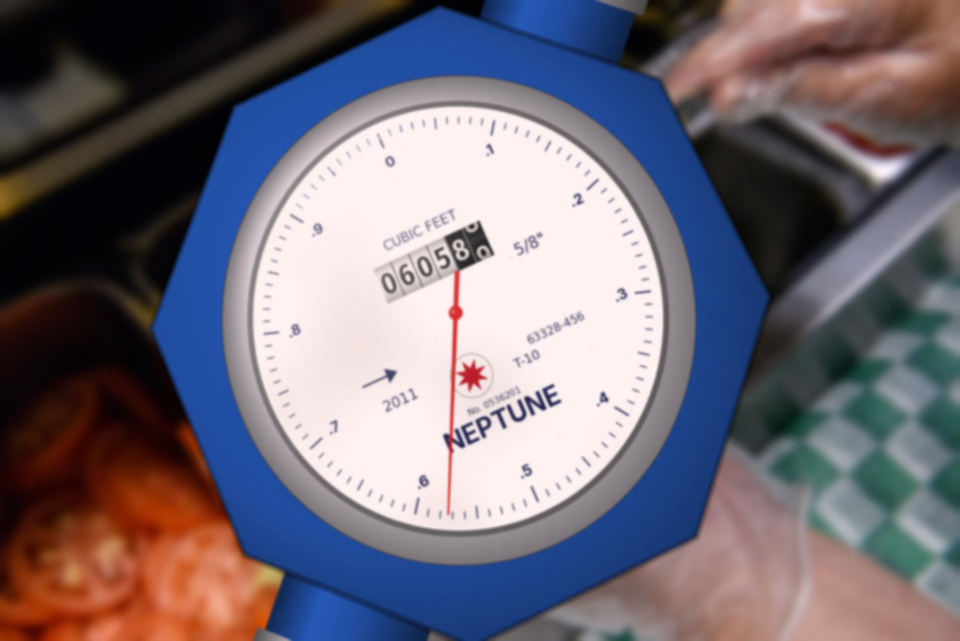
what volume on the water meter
60588.57 ft³
